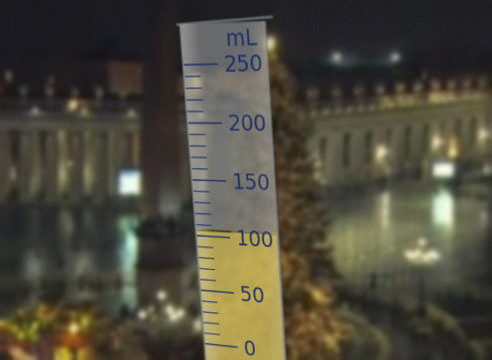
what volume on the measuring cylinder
105 mL
